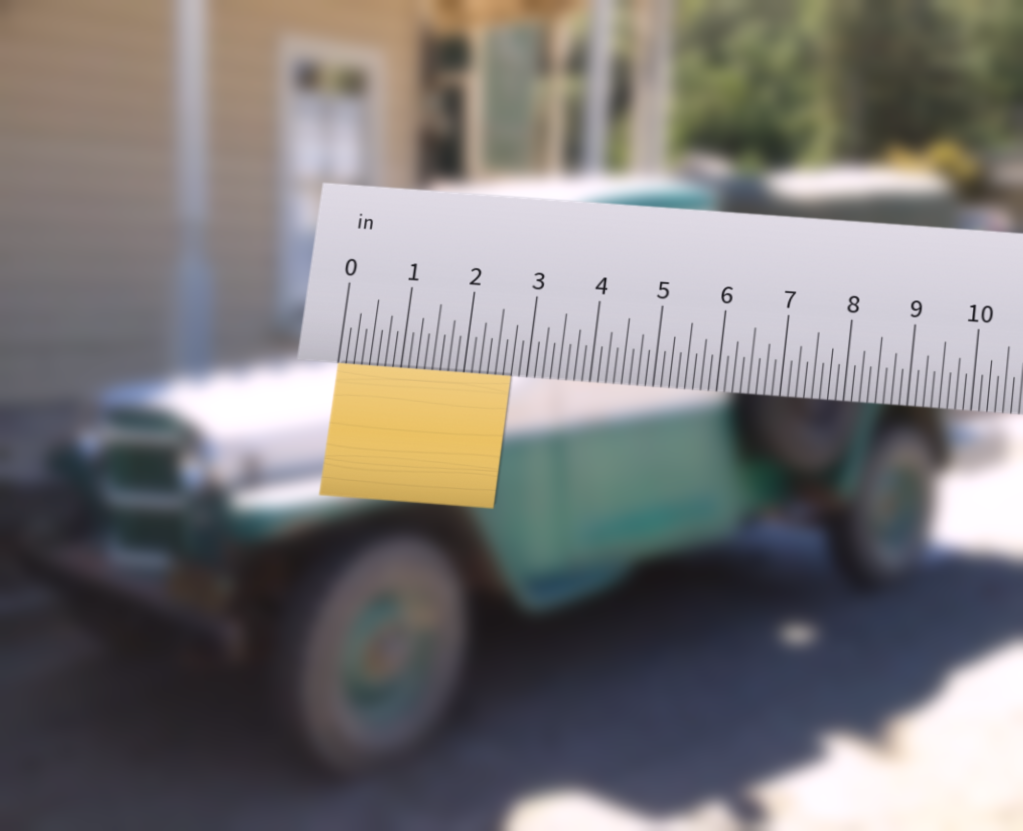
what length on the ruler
2.75 in
